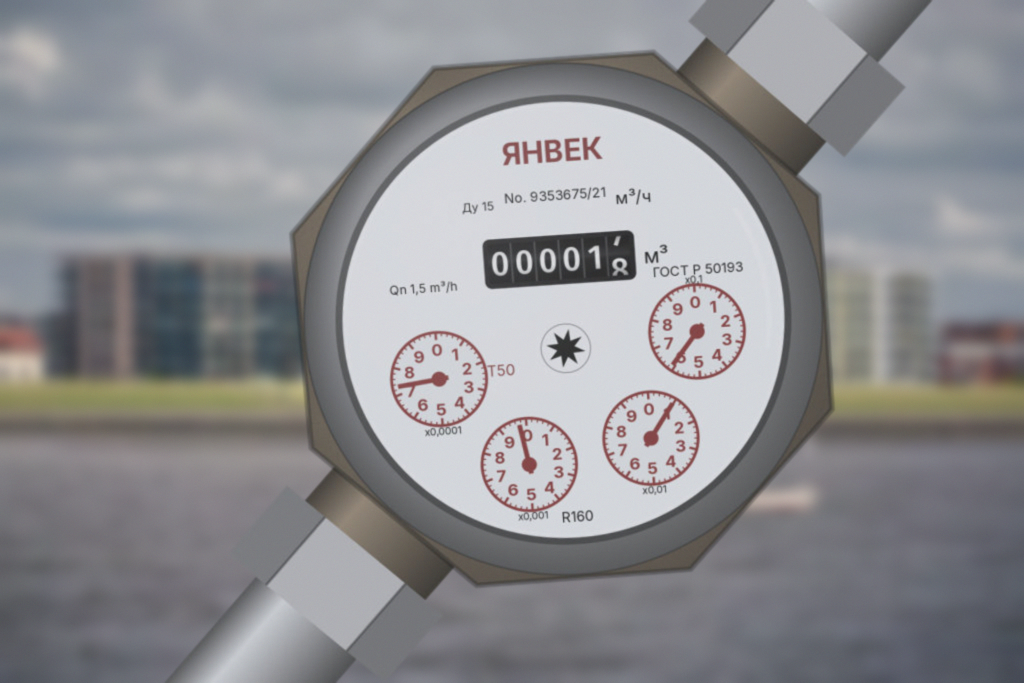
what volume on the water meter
17.6097 m³
